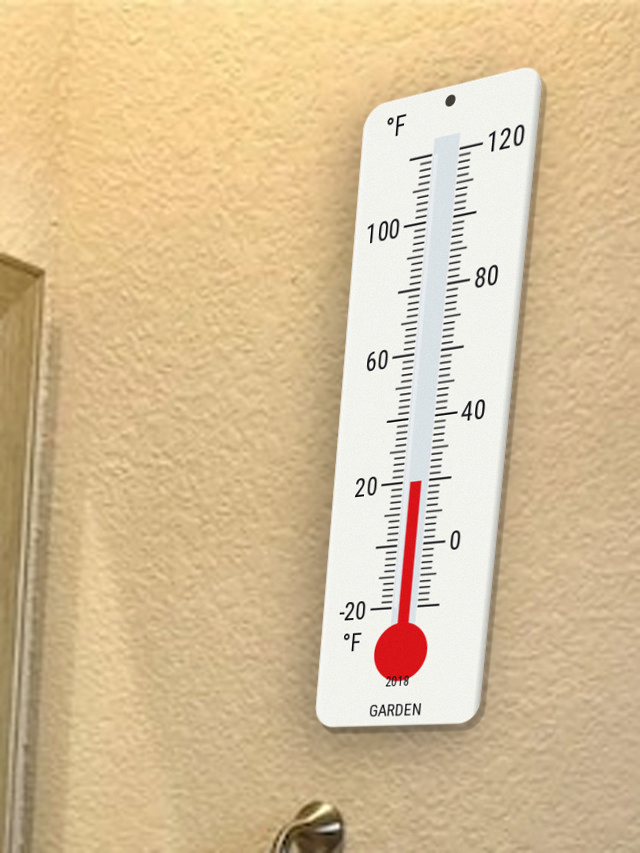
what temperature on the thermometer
20 °F
